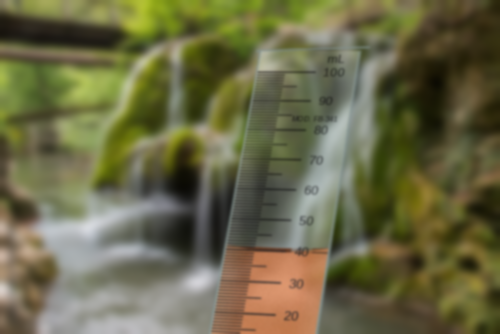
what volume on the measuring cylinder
40 mL
